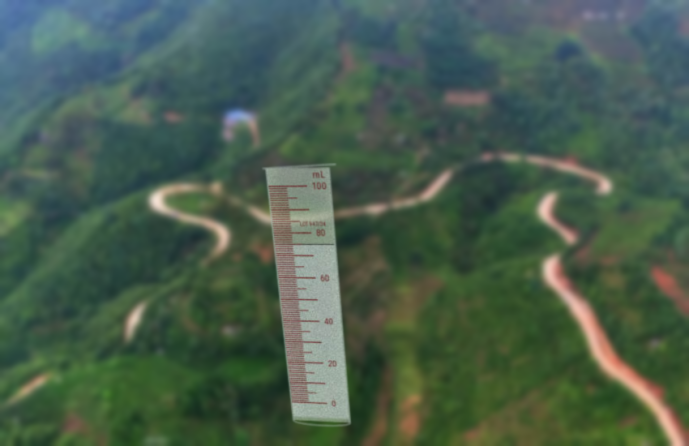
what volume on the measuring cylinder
75 mL
